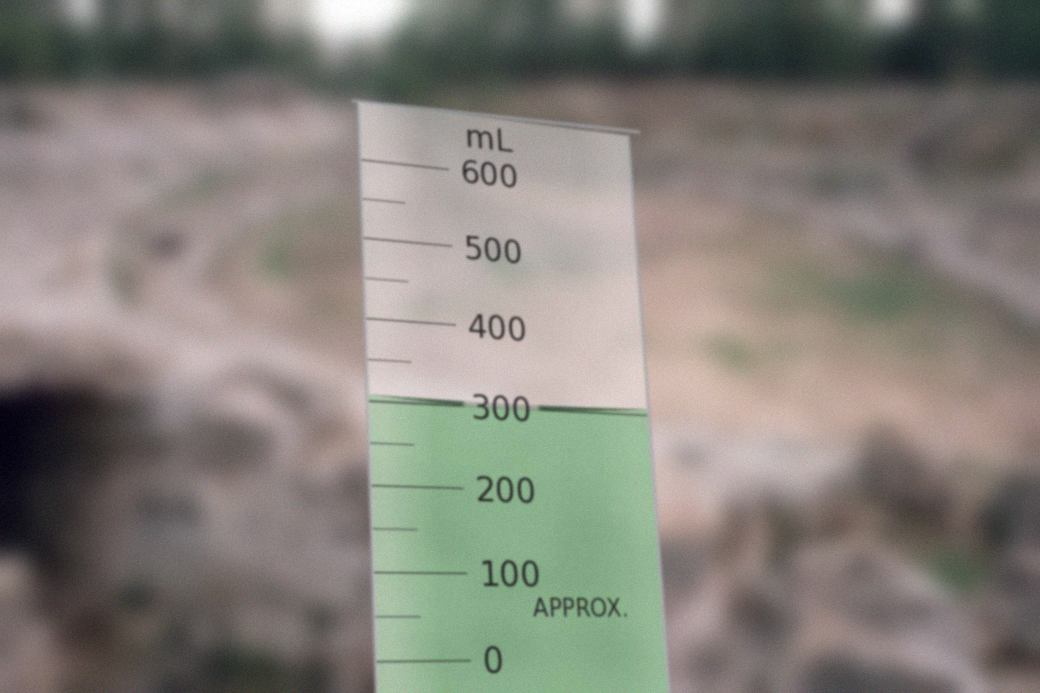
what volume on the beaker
300 mL
